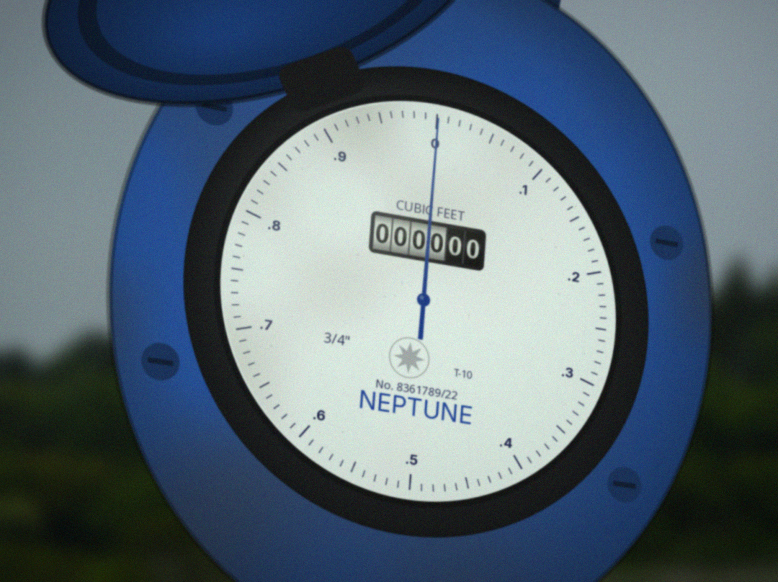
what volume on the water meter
0.00 ft³
